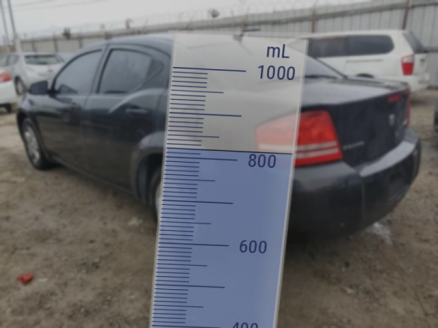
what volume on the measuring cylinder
820 mL
